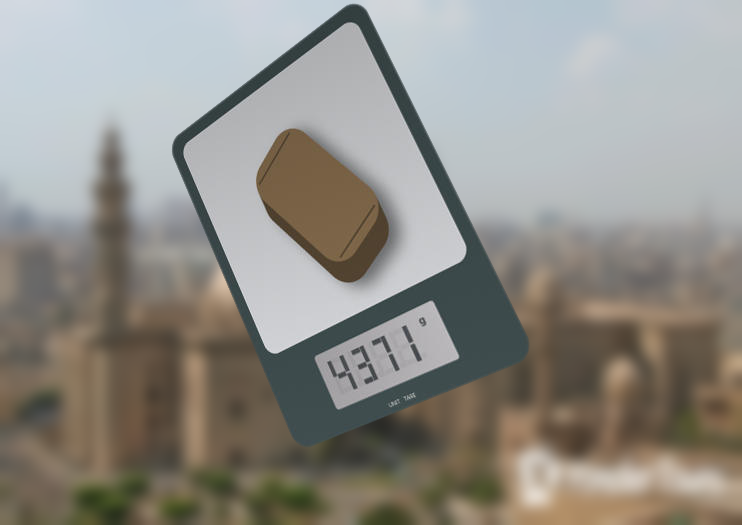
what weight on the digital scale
4371 g
